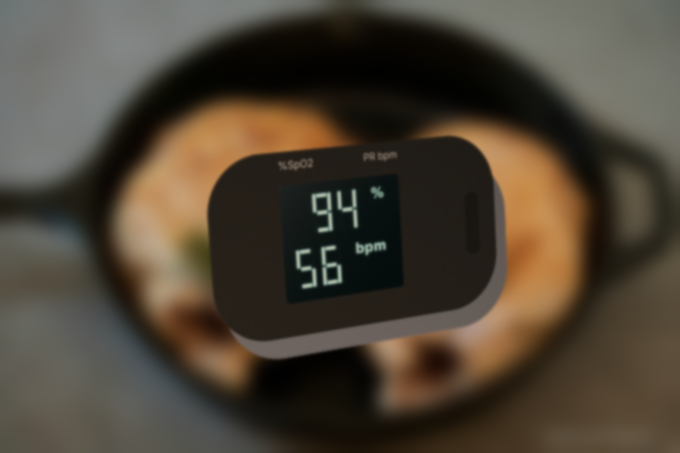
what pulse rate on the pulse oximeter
56 bpm
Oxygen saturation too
94 %
